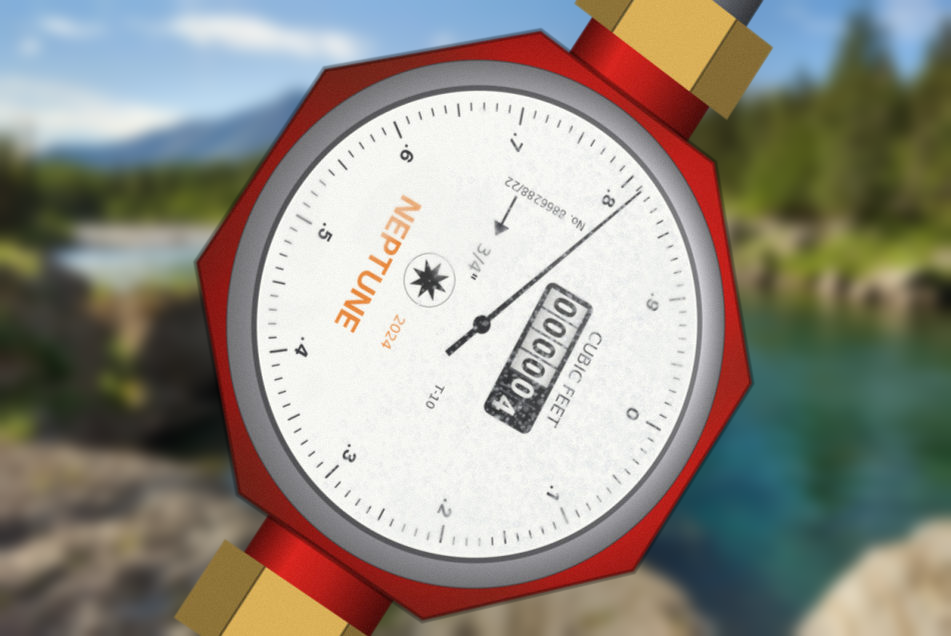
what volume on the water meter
3.81 ft³
